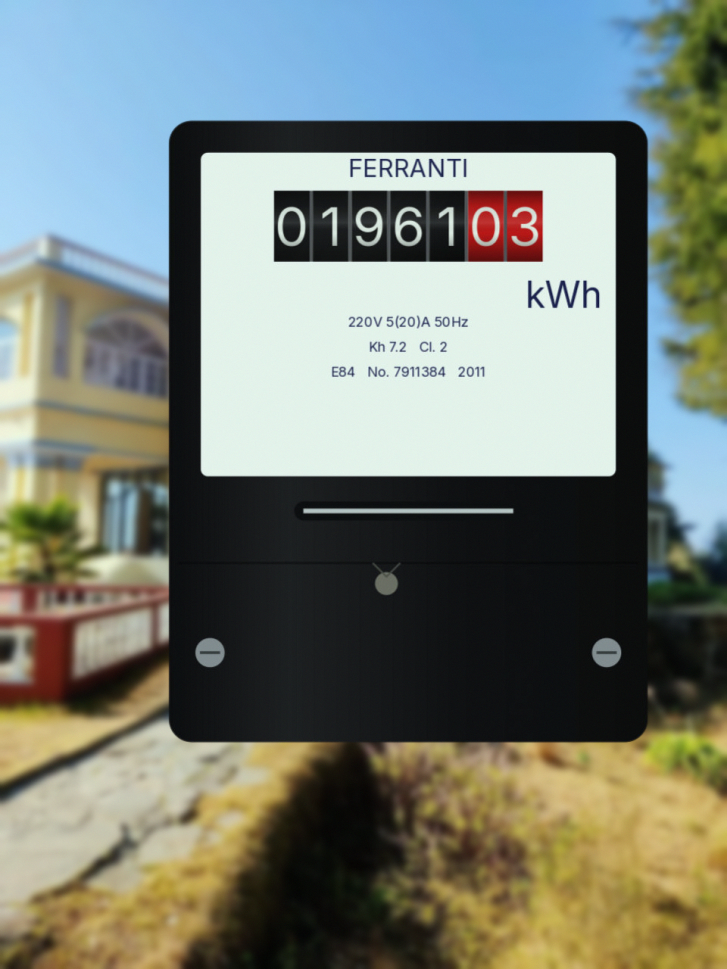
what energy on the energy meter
1961.03 kWh
